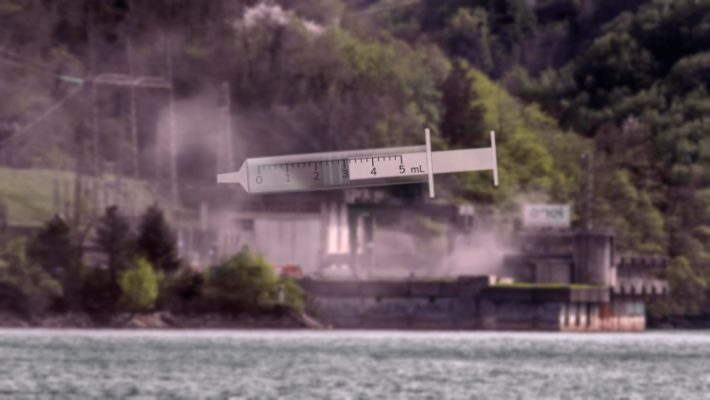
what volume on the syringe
2.2 mL
